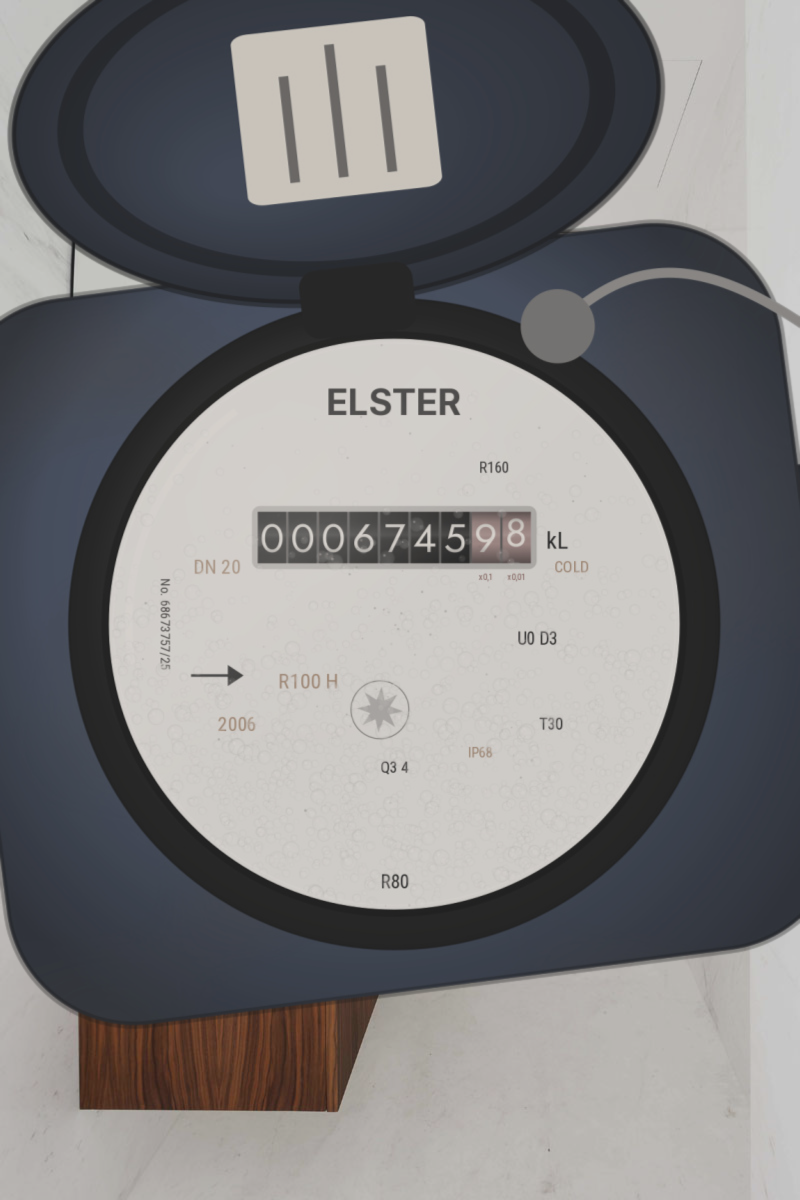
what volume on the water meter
6745.98 kL
